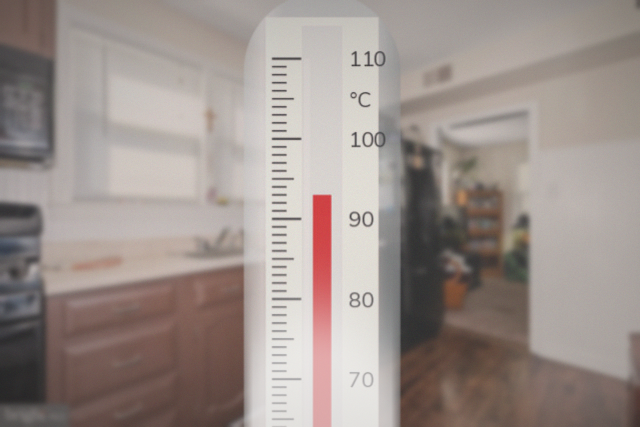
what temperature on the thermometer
93 °C
